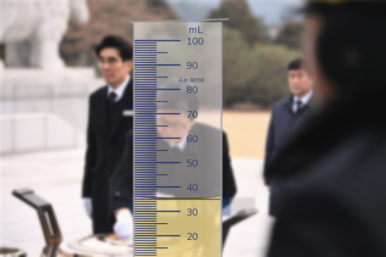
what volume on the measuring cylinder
35 mL
